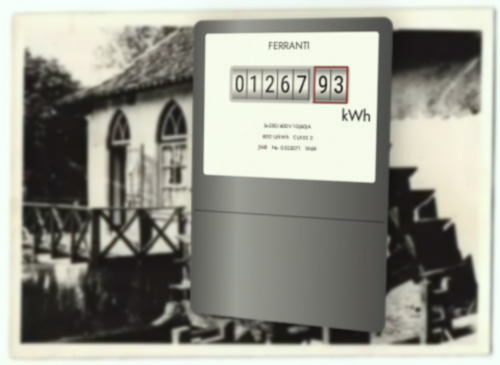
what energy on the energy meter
1267.93 kWh
